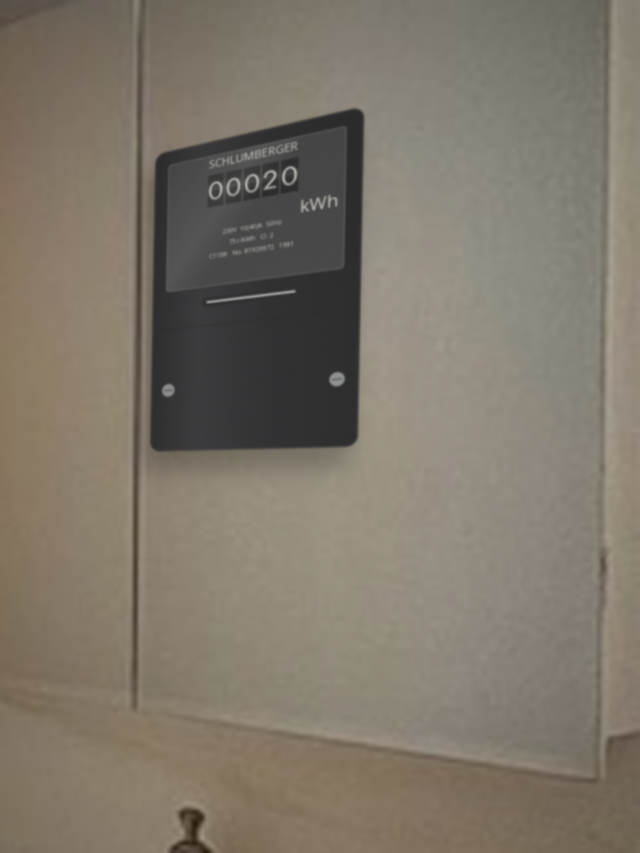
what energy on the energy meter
20 kWh
